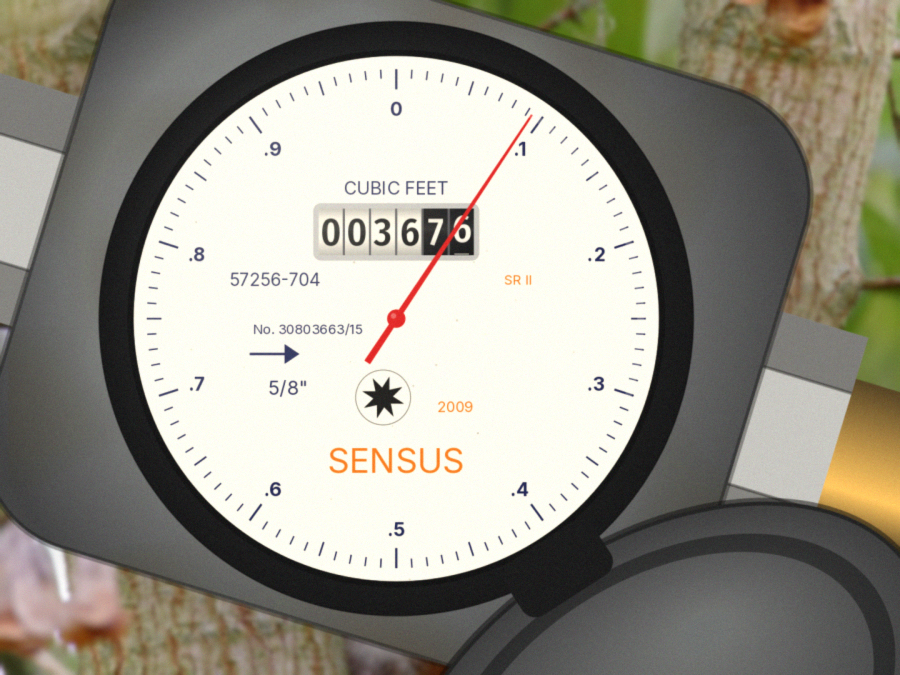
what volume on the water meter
3676.09 ft³
